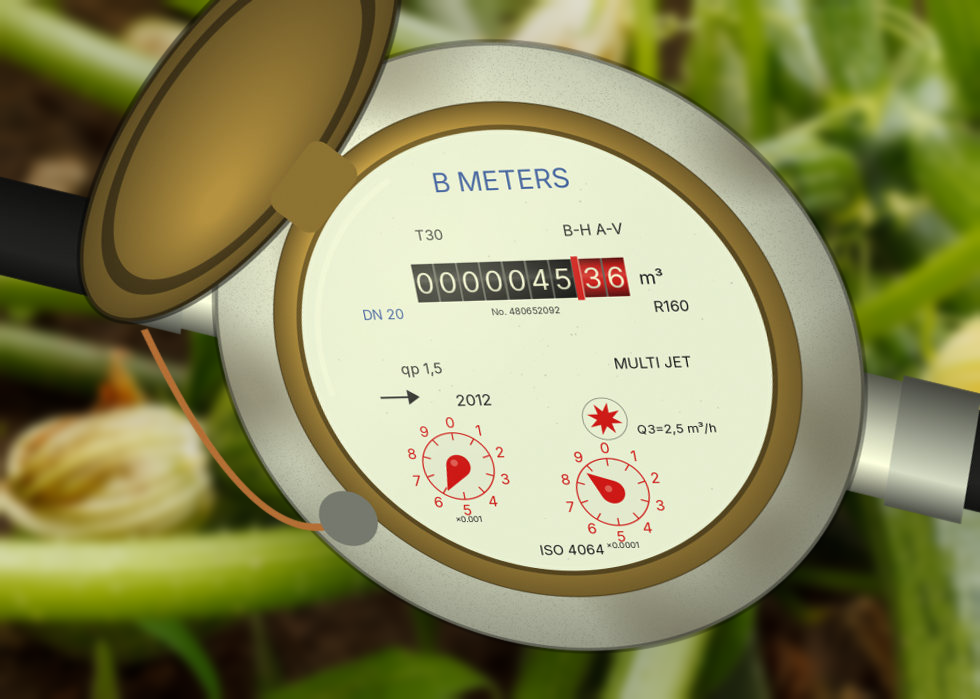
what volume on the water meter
45.3658 m³
